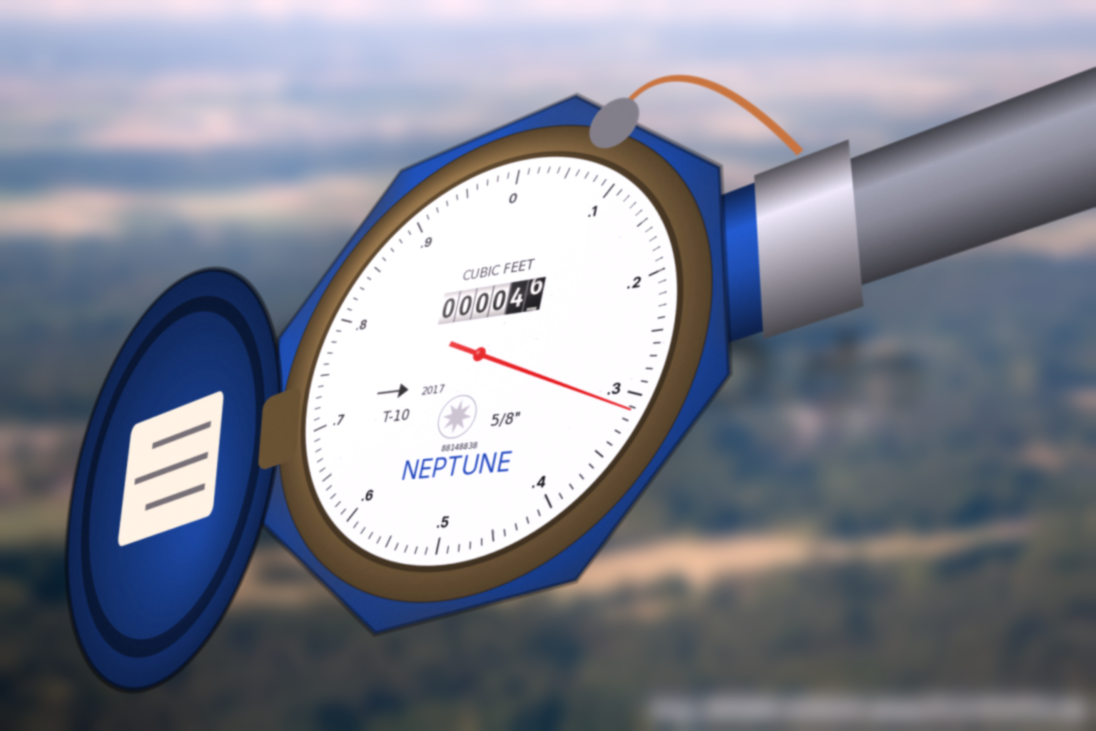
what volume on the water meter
46.31 ft³
